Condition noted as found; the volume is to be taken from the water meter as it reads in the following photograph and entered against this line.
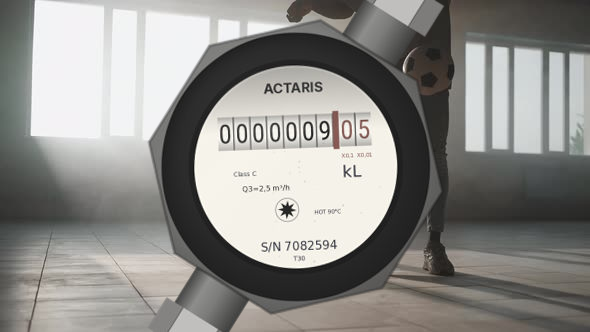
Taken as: 9.05 kL
